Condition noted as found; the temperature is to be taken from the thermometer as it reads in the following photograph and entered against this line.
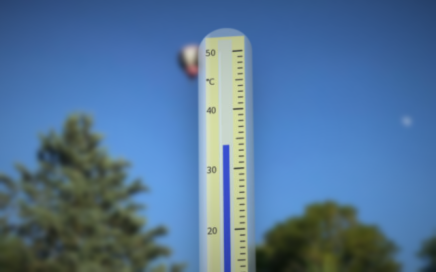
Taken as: 34 °C
